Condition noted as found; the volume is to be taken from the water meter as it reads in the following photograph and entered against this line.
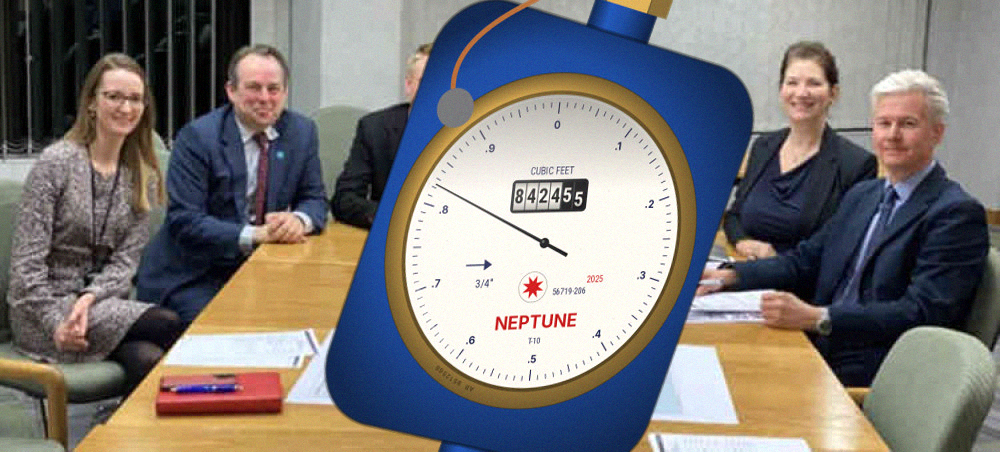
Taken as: 842454.82 ft³
